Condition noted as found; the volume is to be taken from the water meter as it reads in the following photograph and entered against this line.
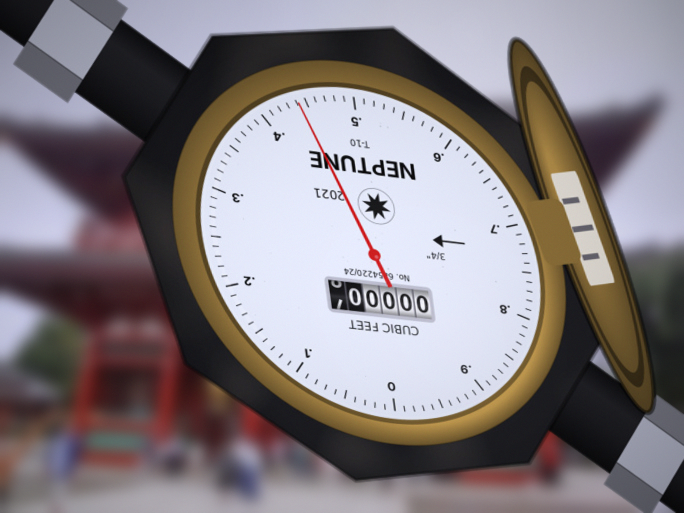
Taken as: 7.44 ft³
